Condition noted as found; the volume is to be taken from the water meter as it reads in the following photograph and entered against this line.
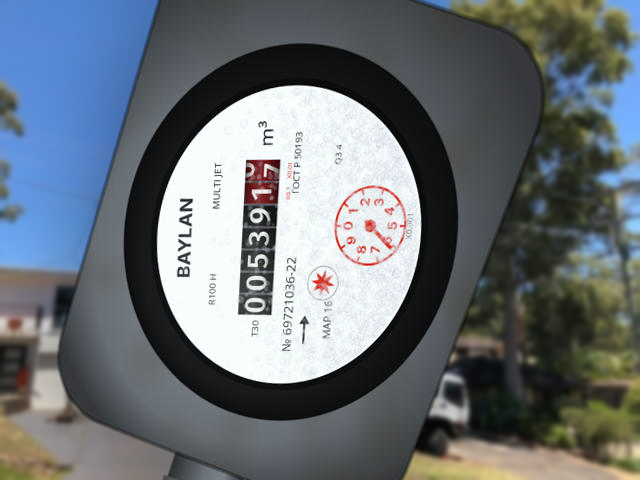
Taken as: 539.166 m³
